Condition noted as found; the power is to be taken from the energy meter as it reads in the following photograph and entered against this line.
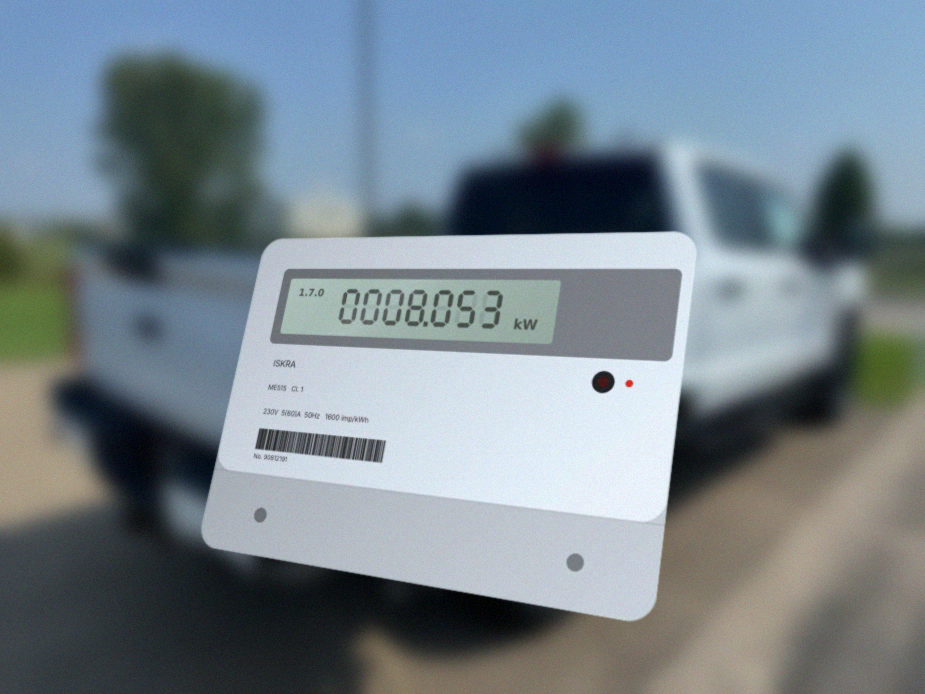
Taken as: 8.053 kW
